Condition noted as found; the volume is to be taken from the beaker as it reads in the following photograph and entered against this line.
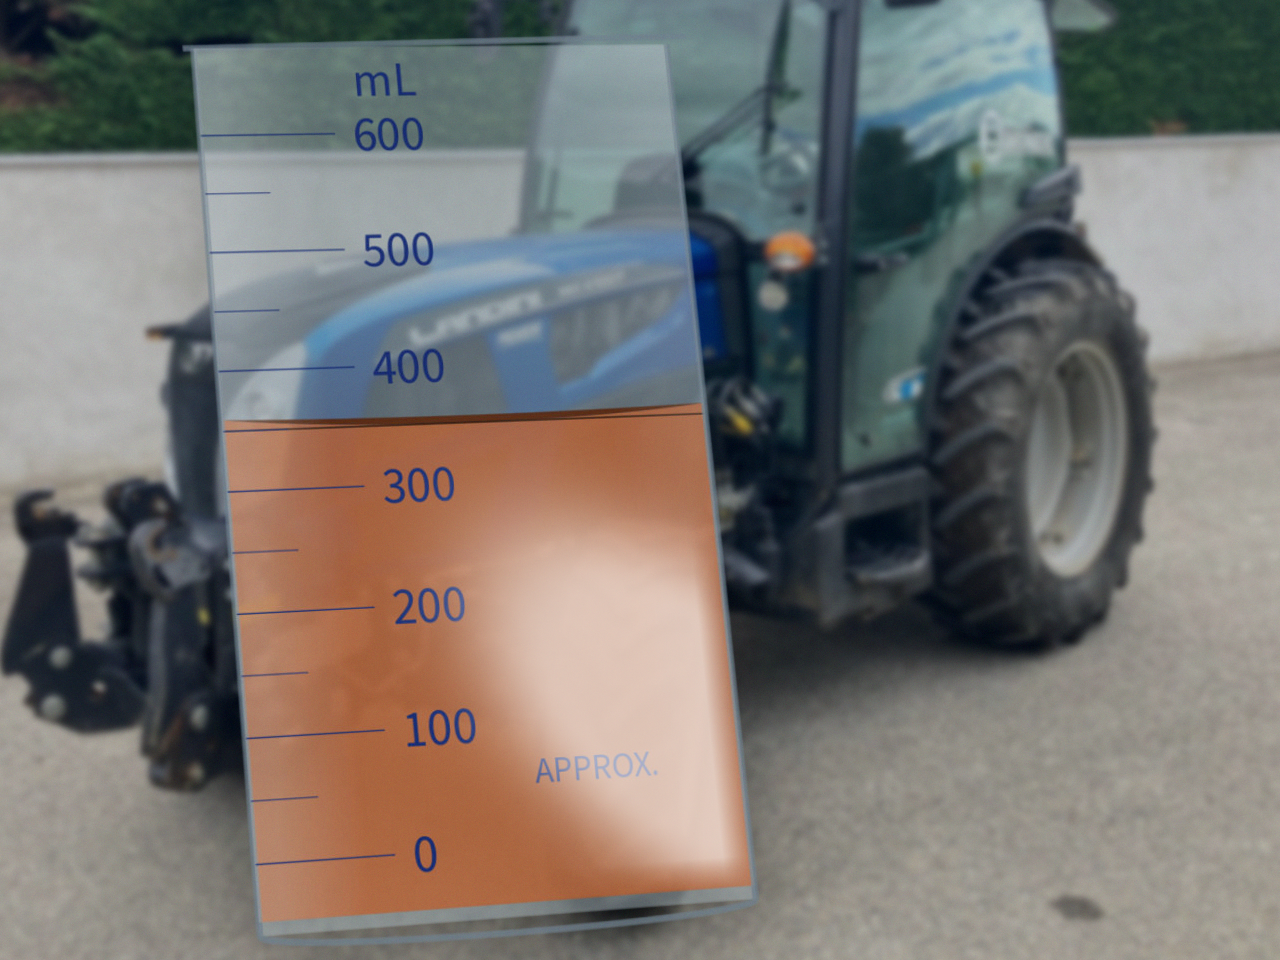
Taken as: 350 mL
